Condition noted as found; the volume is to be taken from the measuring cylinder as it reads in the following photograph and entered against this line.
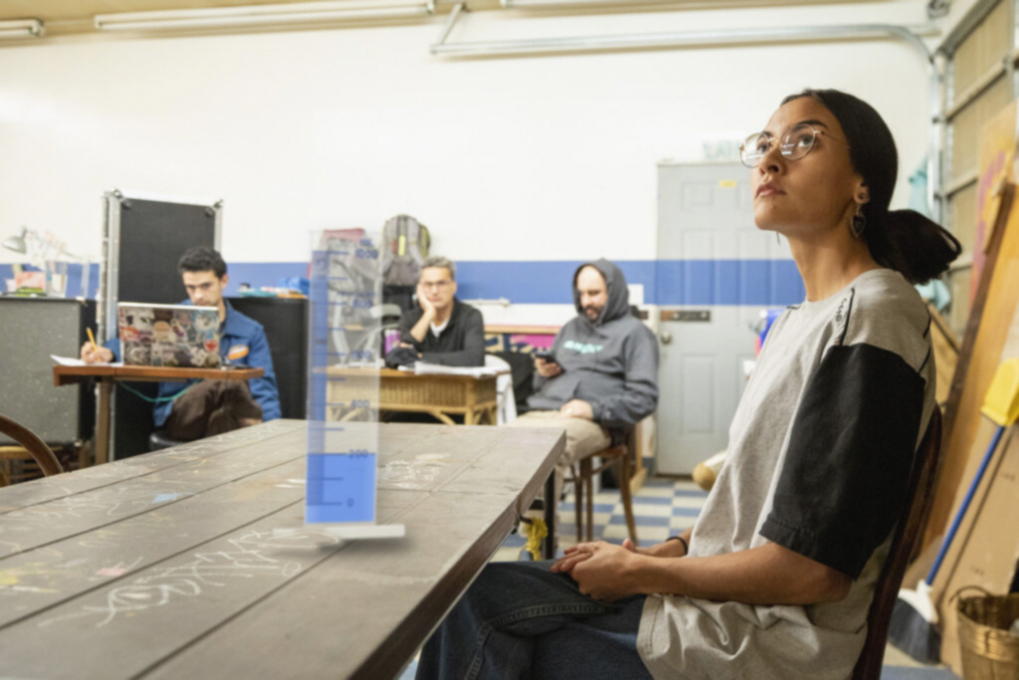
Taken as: 200 mL
